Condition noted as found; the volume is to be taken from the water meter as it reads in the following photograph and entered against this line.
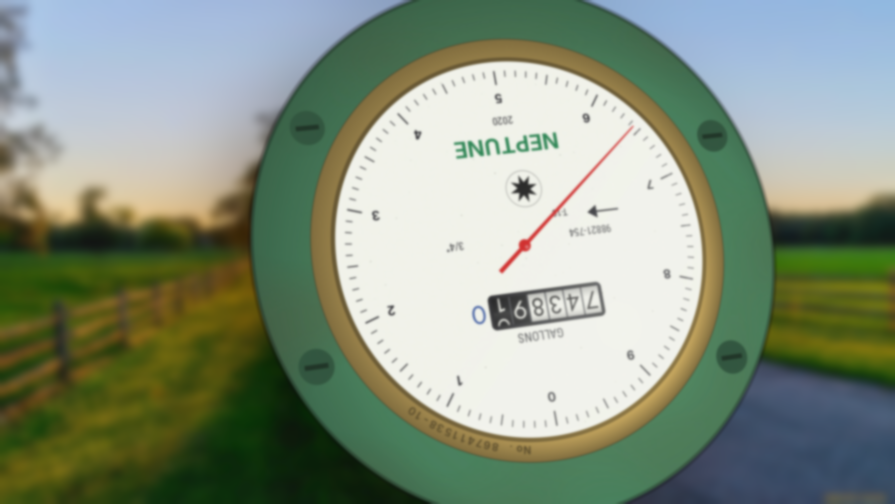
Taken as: 7438906.4 gal
